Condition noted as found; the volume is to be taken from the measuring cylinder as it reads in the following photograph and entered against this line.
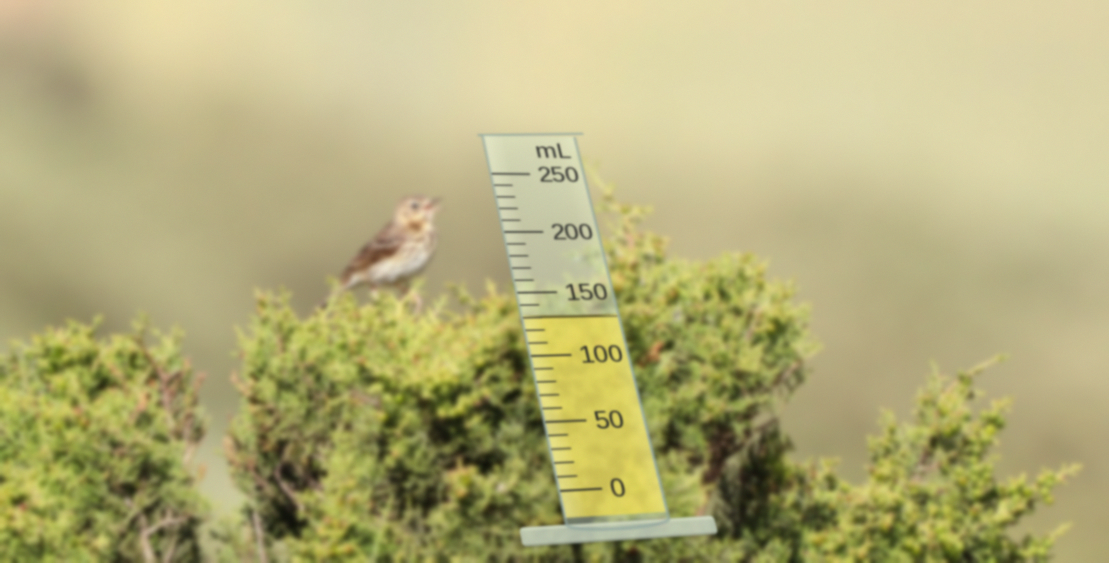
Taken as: 130 mL
